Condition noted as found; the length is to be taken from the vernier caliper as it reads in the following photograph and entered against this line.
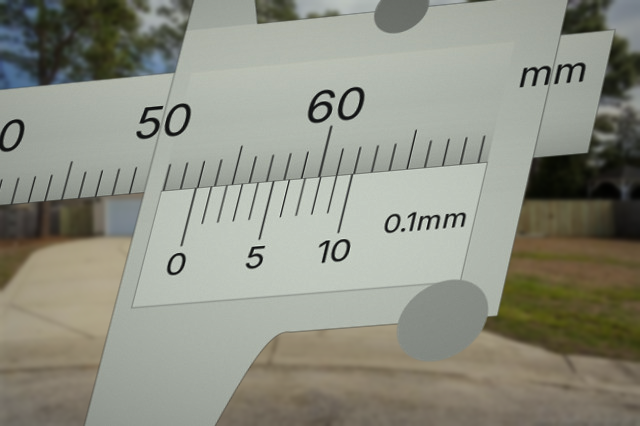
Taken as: 52.9 mm
